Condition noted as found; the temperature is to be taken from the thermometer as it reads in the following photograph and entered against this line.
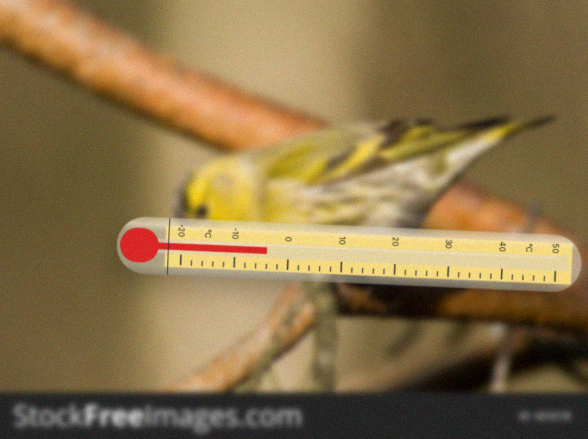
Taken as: -4 °C
